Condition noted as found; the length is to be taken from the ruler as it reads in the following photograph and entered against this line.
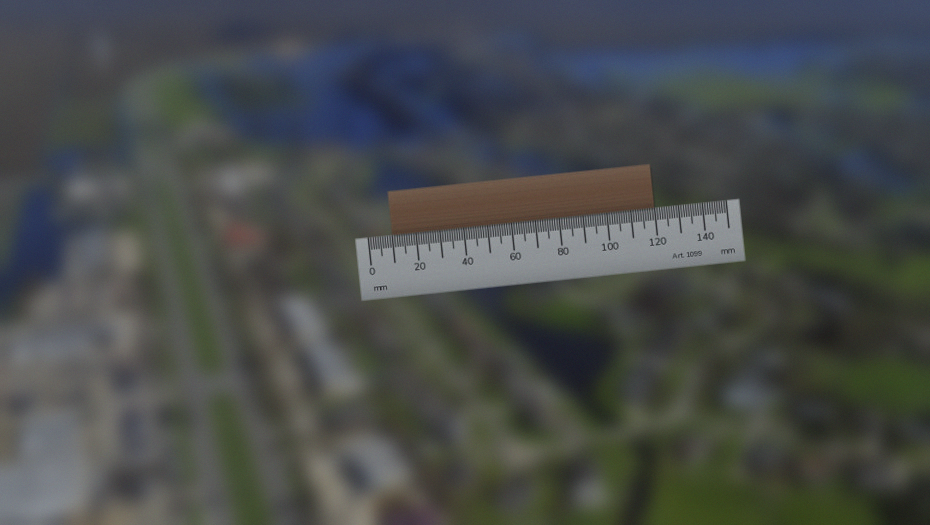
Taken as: 110 mm
